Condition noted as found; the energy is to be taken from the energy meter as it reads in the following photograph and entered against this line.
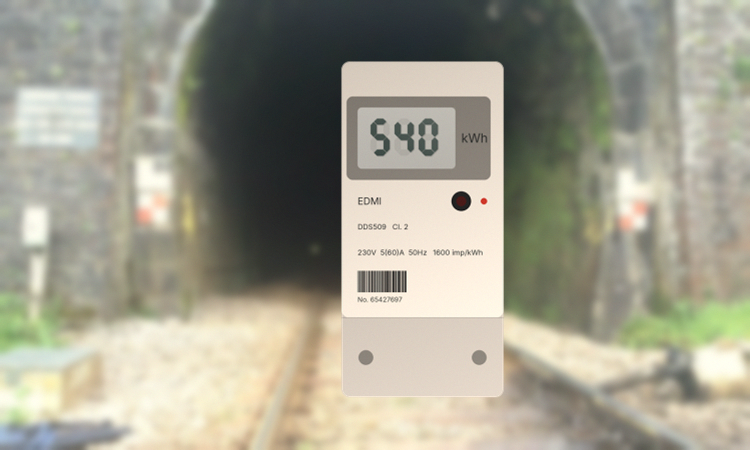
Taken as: 540 kWh
